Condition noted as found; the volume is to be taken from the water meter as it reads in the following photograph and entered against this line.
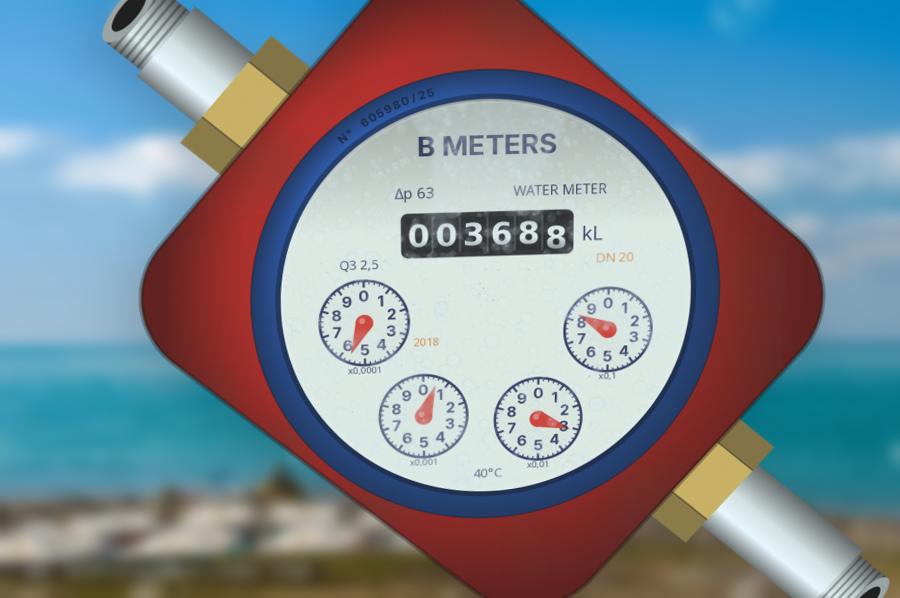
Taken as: 3687.8305 kL
